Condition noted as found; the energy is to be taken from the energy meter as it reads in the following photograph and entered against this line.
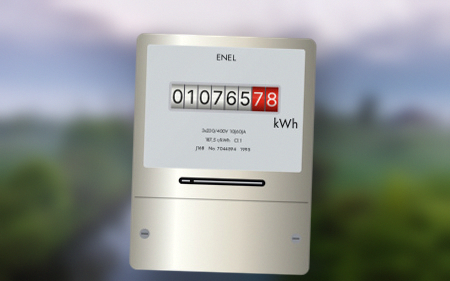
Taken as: 10765.78 kWh
